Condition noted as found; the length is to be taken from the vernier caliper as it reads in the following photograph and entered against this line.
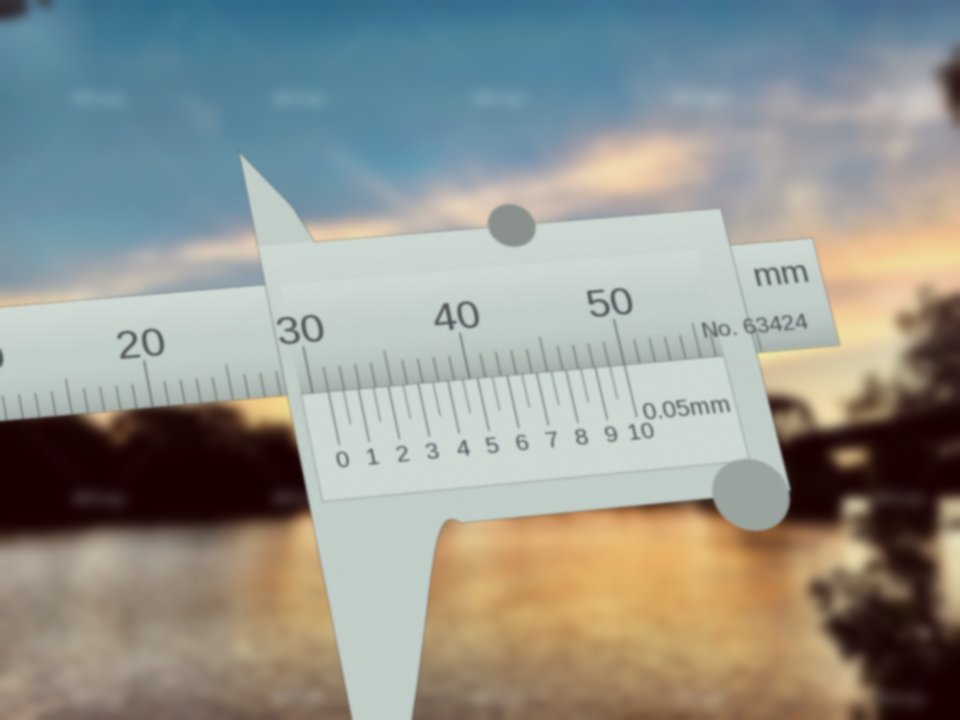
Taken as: 31.0 mm
